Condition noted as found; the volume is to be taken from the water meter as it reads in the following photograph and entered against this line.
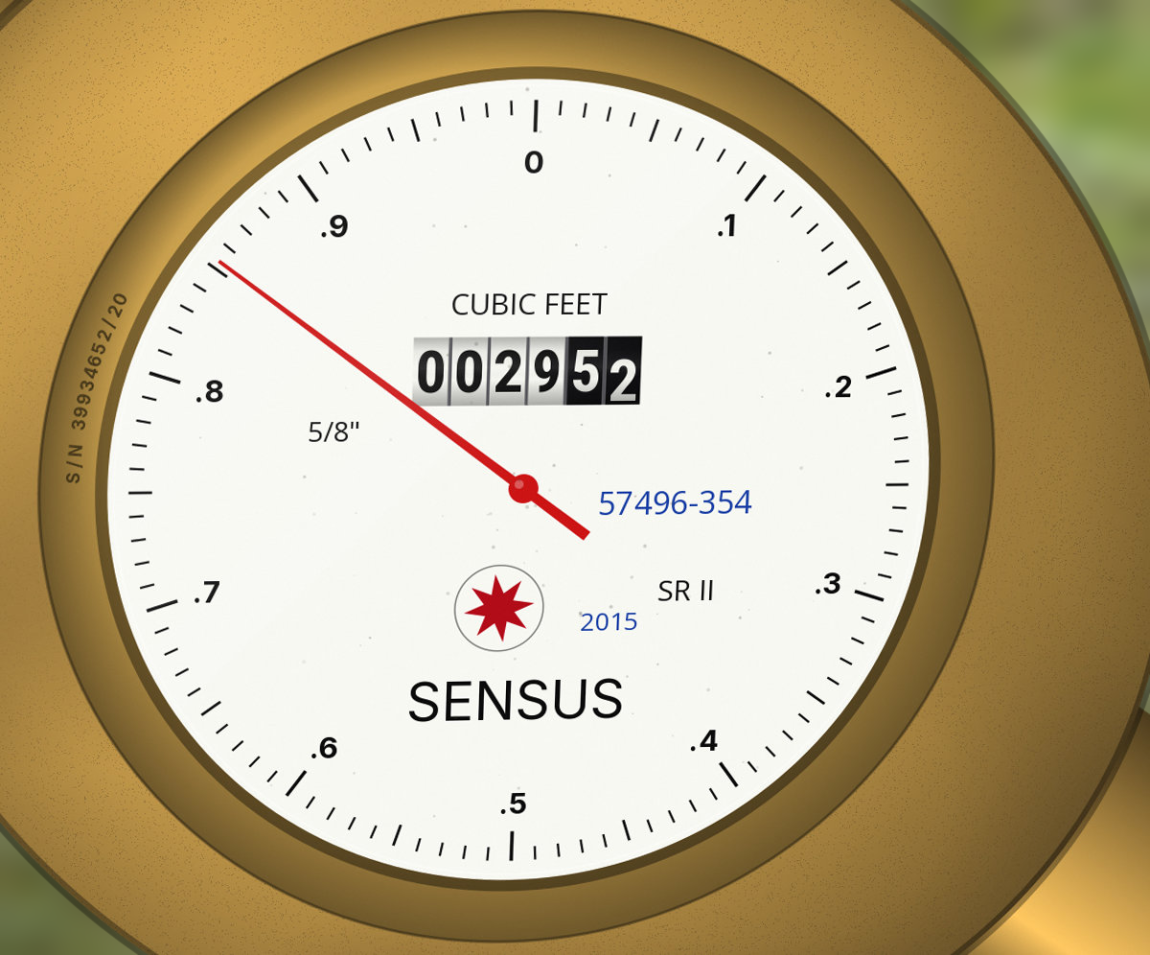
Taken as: 2951.85 ft³
